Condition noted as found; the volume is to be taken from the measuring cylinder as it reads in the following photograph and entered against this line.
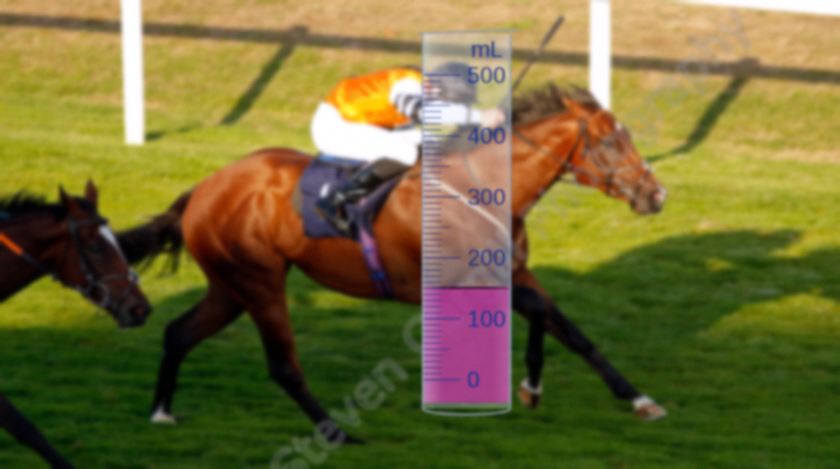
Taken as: 150 mL
